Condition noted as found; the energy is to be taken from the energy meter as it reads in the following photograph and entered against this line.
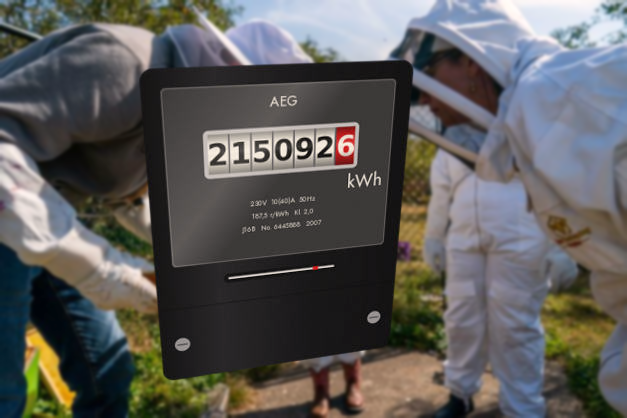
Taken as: 215092.6 kWh
